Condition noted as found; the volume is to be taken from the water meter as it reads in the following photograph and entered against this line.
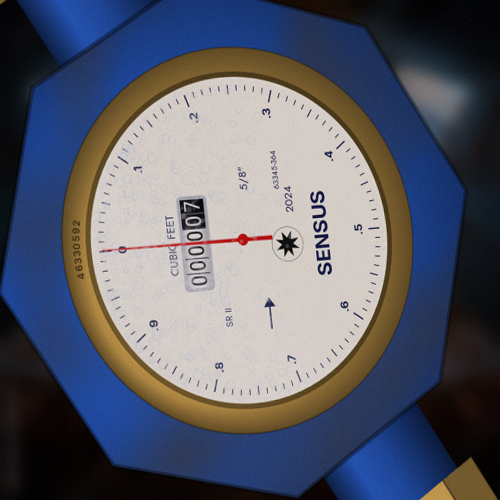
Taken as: 7.00 ft³
